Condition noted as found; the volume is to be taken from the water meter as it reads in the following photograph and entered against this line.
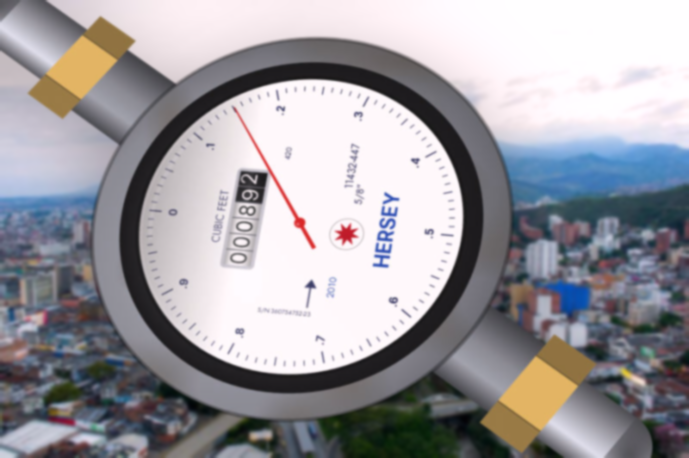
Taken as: 892.15 ft³
